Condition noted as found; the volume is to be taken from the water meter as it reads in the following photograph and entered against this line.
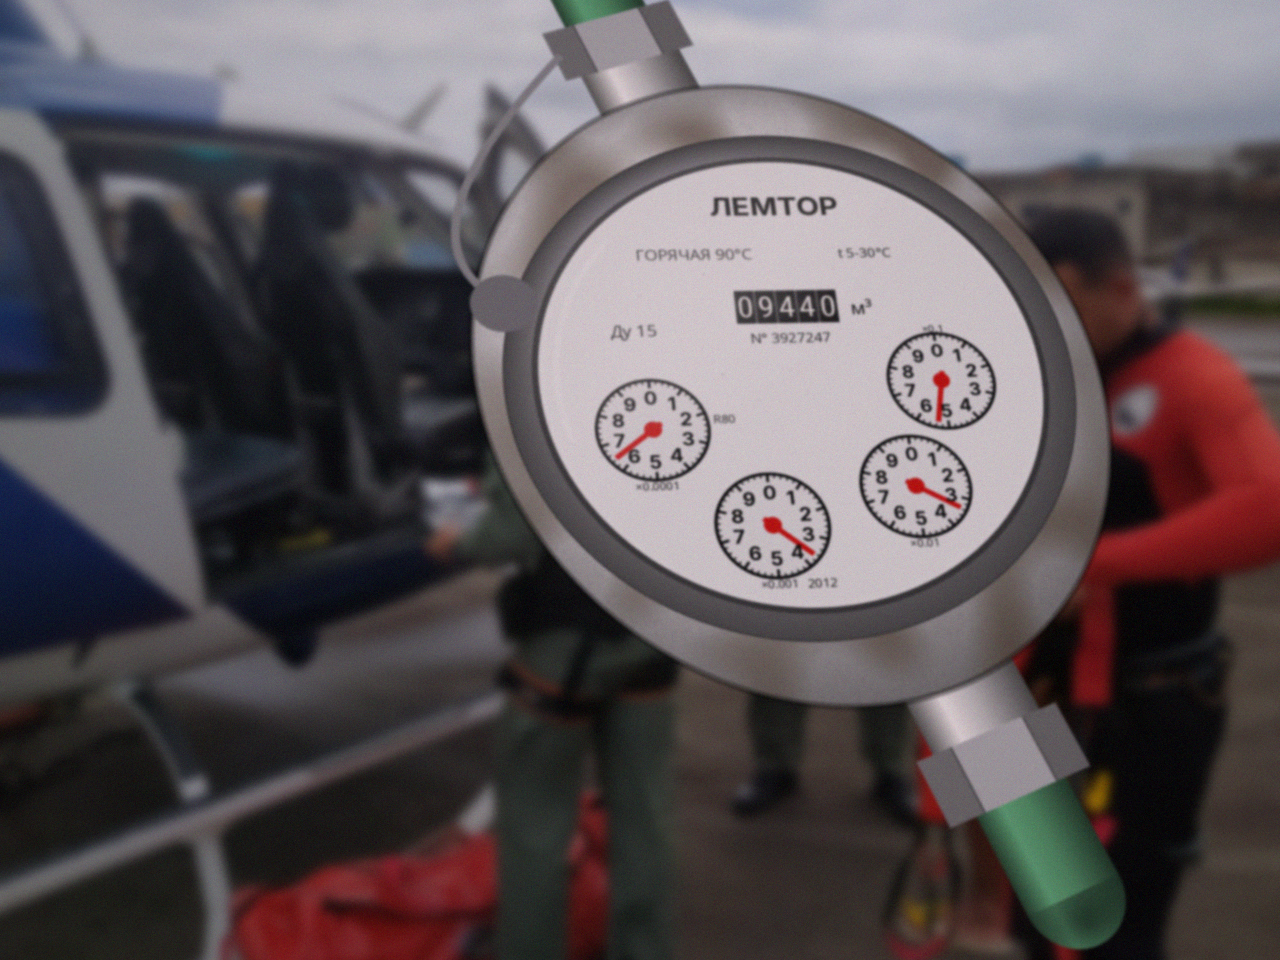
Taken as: 9440.5336 m³
